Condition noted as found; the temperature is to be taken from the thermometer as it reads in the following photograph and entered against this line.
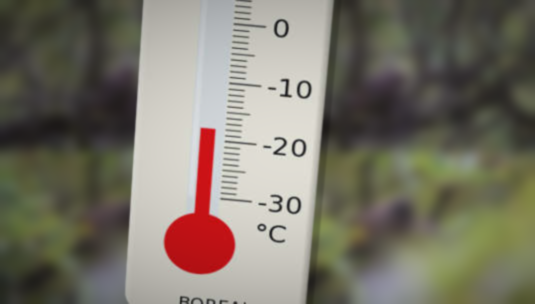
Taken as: -18 °C
